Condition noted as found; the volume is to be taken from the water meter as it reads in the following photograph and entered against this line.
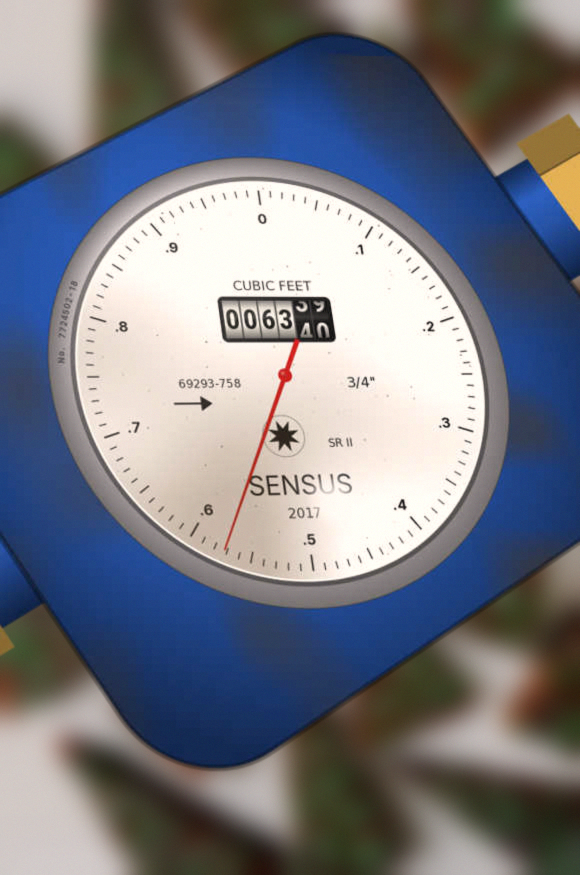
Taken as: 6339.57 ft³
